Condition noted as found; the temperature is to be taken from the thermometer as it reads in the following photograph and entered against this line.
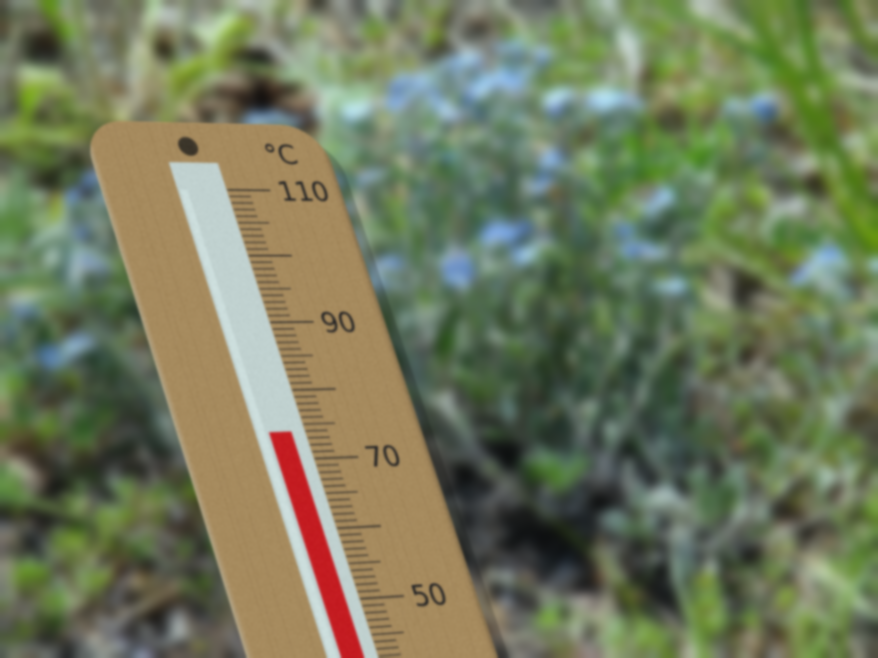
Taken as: 74 °C
